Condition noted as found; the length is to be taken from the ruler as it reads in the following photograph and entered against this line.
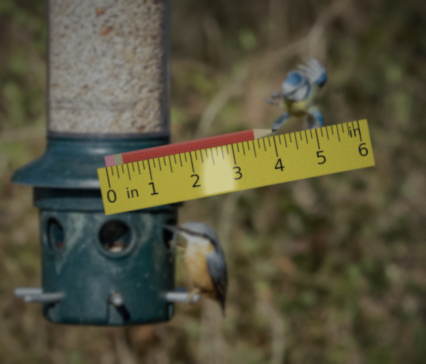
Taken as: 4.125 in
